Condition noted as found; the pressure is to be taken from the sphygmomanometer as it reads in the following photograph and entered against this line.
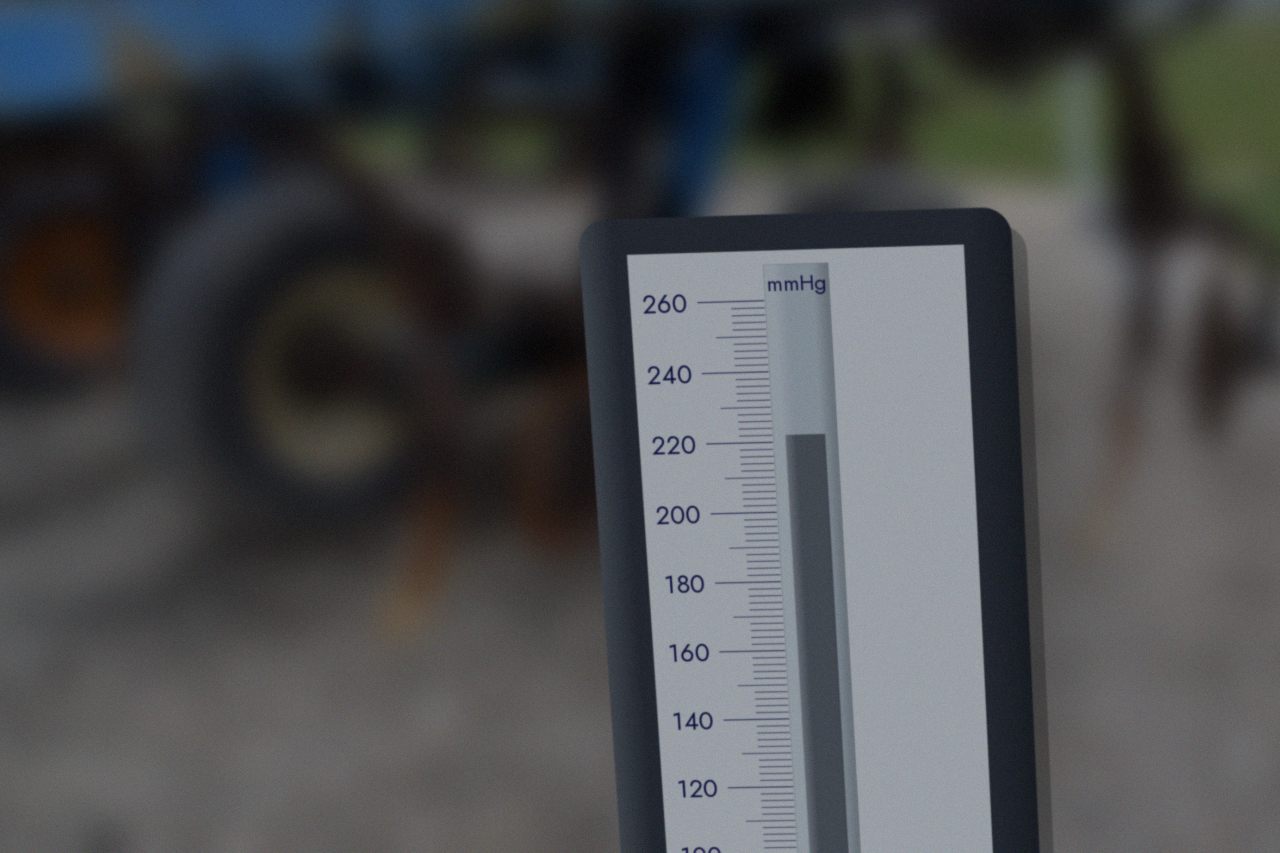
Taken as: 222 mmHg
